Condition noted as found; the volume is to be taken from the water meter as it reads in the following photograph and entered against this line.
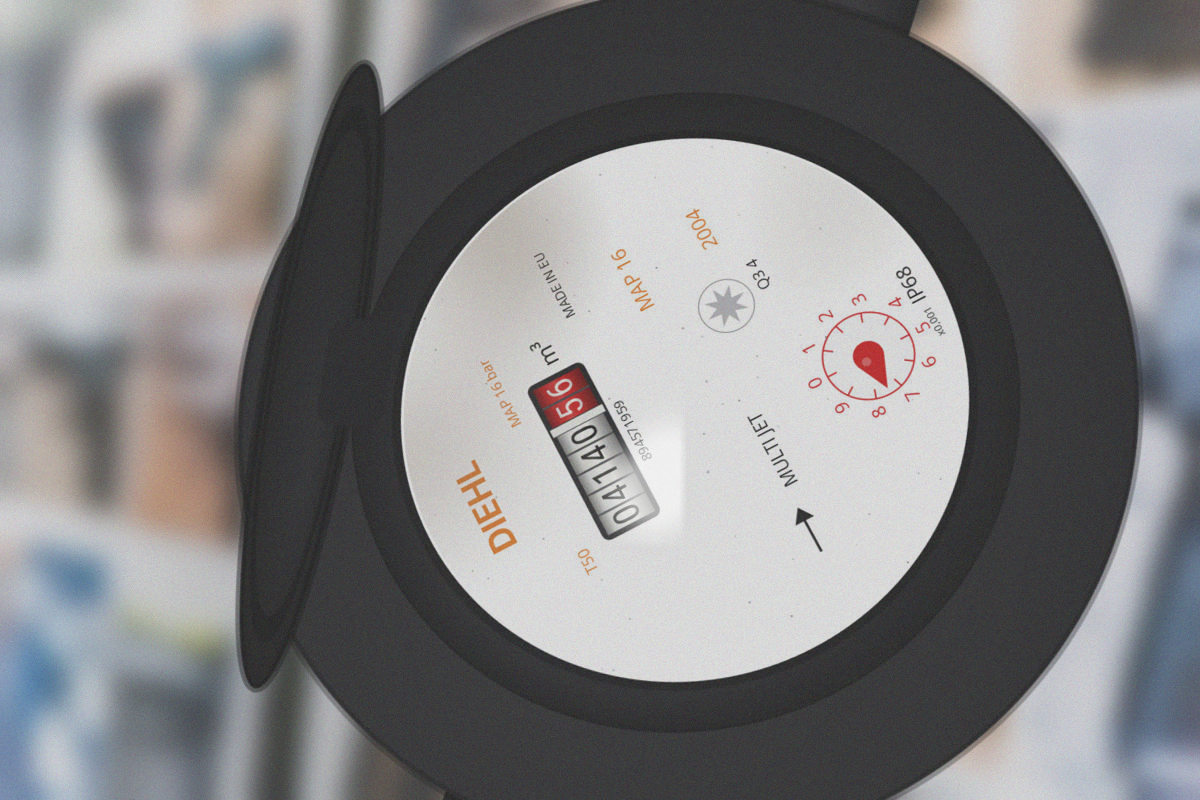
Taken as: 4140.567 m³
